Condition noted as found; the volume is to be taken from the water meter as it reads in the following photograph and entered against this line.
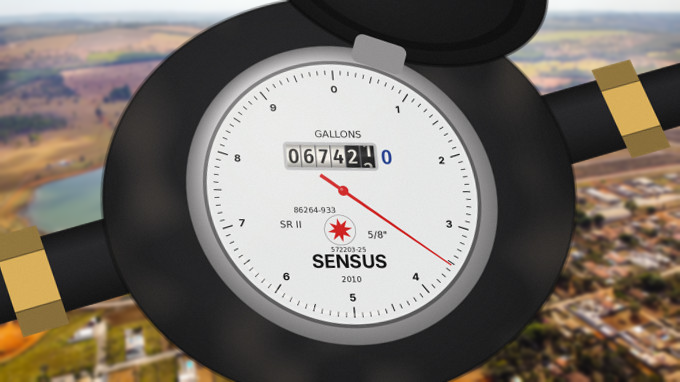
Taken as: 674213.5 gal
